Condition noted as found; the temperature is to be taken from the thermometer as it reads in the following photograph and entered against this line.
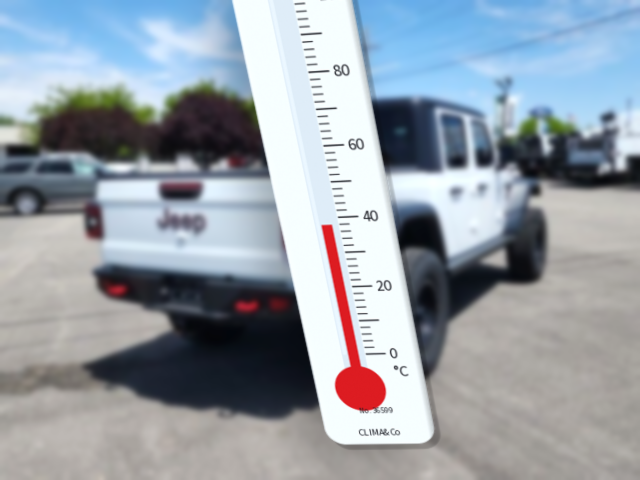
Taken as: 38 °C
